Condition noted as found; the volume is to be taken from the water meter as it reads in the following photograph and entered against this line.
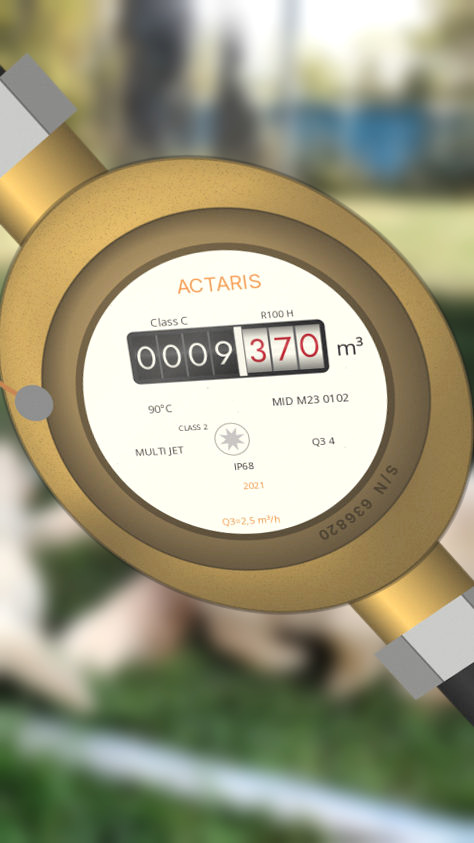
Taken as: 9.370 m³
